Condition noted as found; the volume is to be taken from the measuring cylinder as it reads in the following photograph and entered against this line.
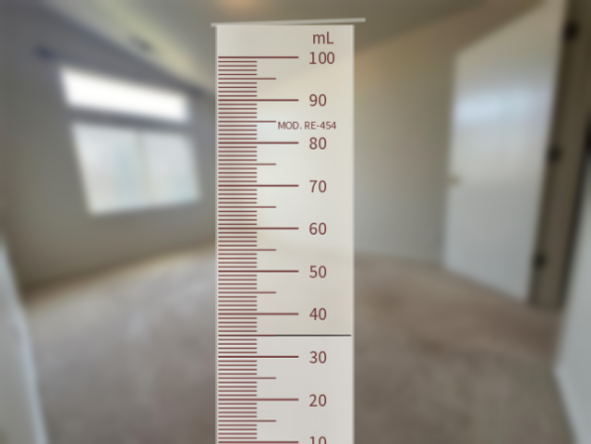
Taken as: 35 mL
